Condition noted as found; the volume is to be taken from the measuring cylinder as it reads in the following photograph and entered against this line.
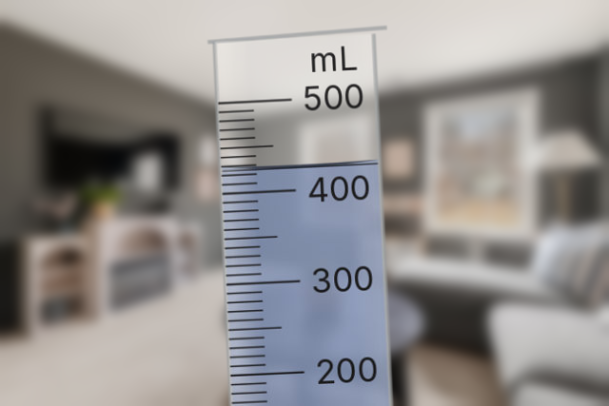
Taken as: 425 mL
